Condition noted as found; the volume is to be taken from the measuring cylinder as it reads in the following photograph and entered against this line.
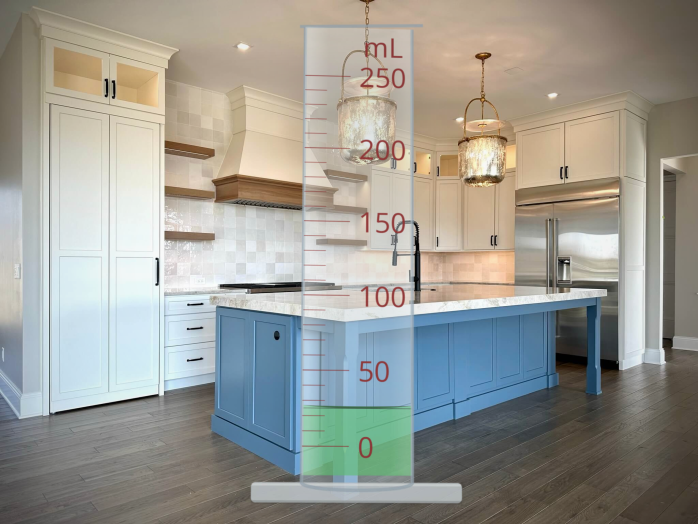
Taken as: 25 mL
